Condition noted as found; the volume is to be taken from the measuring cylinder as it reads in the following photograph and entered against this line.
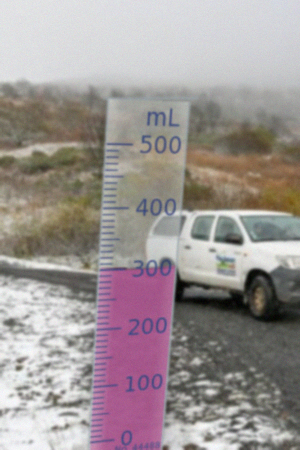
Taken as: 300 mL
